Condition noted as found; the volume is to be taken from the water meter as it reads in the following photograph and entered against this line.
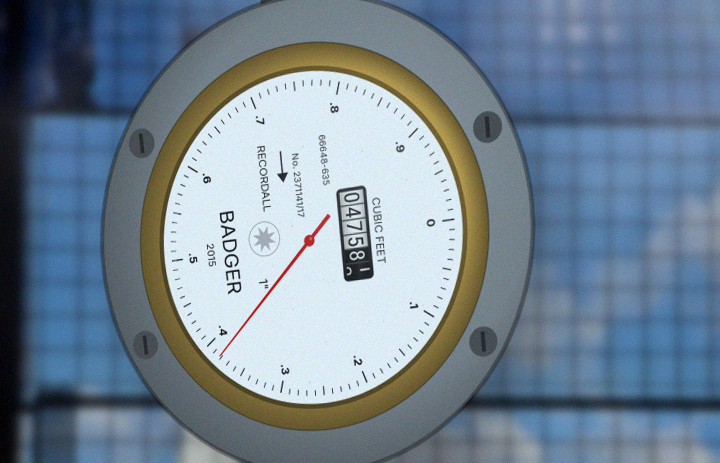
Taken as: 47581.38 ft³
